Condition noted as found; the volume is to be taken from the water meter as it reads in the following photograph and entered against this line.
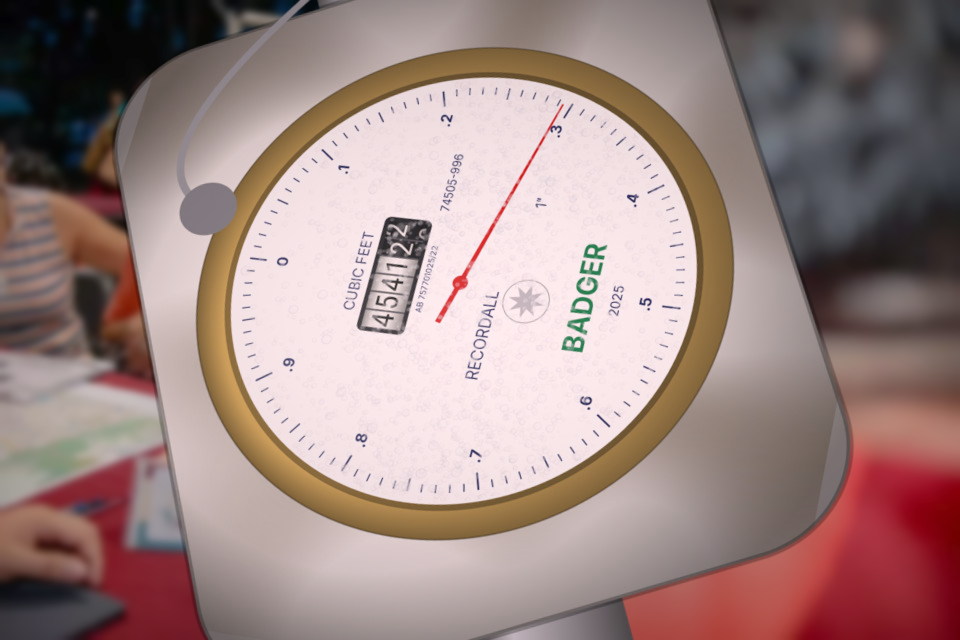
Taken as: 454122.29 ft³
